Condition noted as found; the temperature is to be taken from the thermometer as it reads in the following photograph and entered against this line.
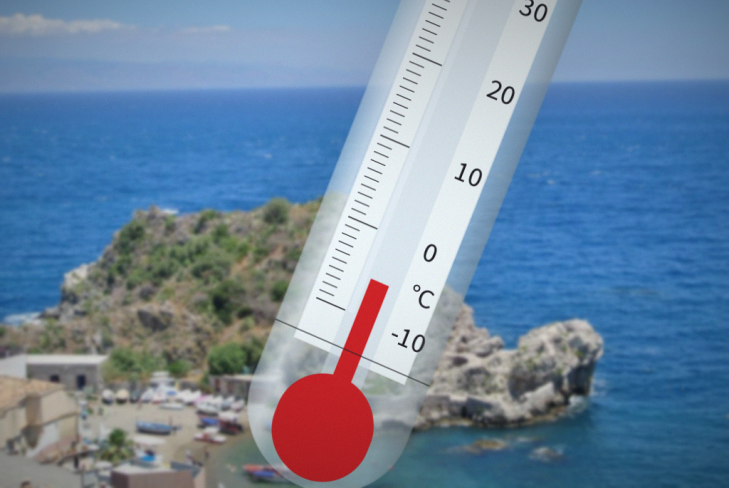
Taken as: -5.5 °C
